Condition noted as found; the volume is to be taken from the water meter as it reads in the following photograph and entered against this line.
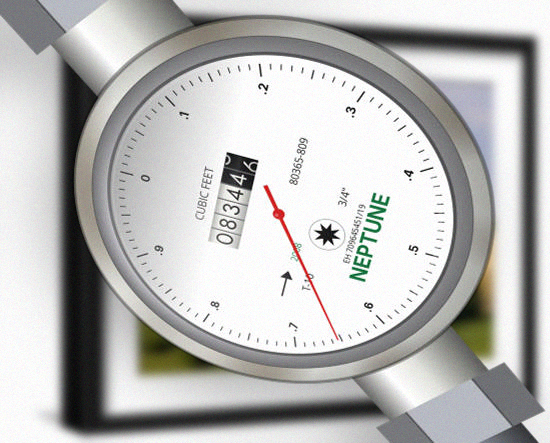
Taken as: 83445.65 ft³
